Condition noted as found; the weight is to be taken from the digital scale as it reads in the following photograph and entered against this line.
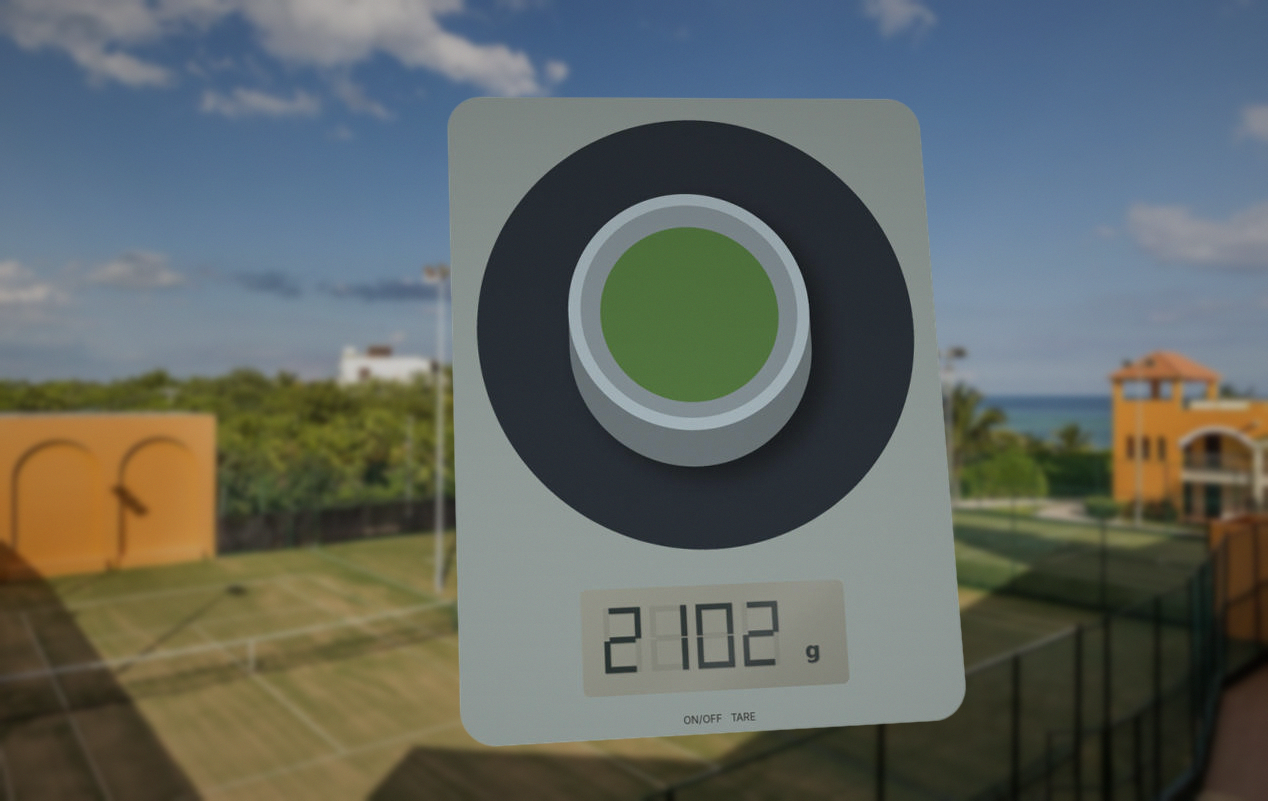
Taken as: 2102 g
